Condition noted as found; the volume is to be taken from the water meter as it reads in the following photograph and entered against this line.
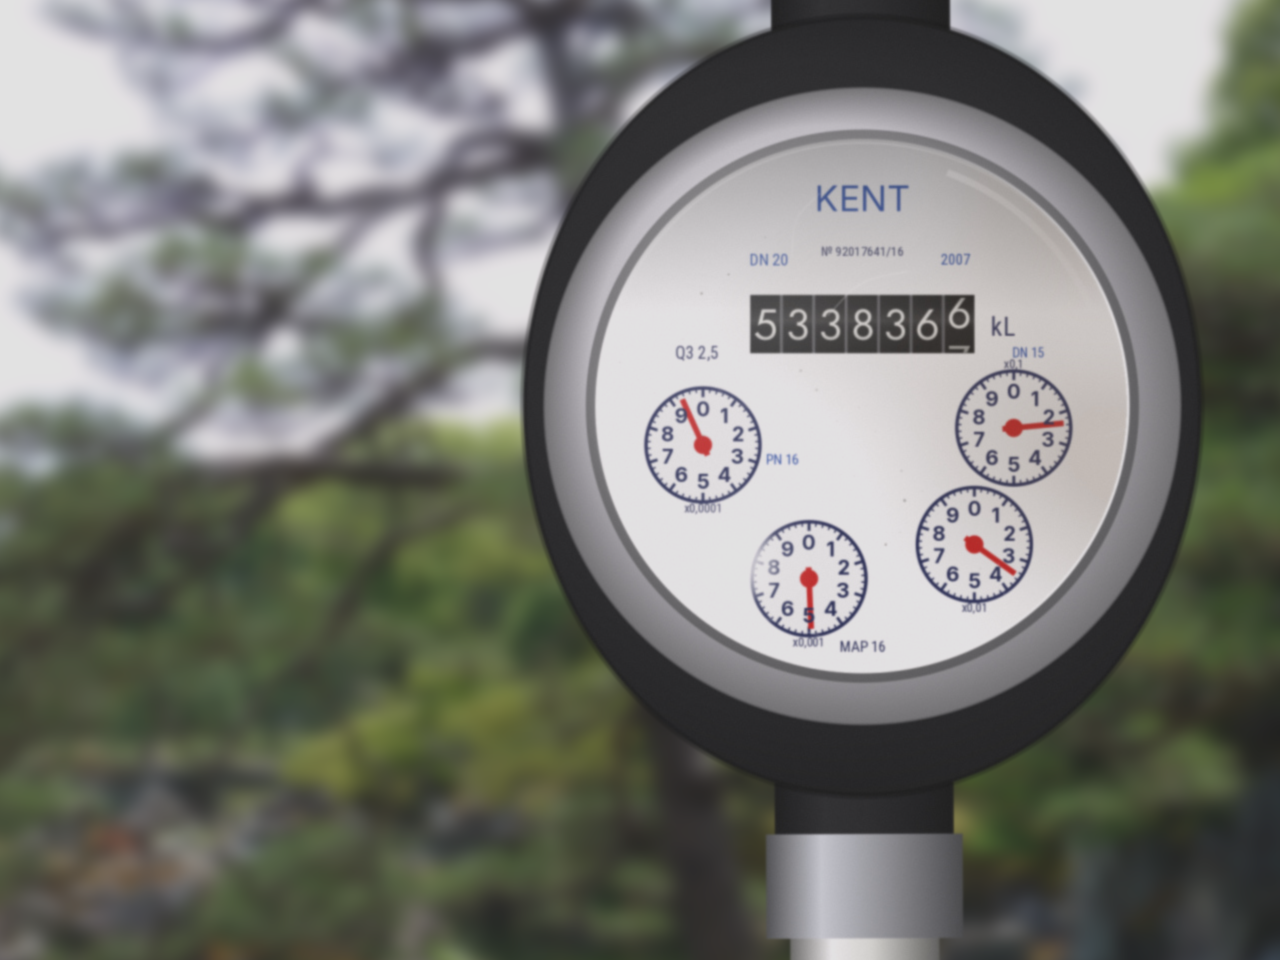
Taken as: 5338366.2349 kL
